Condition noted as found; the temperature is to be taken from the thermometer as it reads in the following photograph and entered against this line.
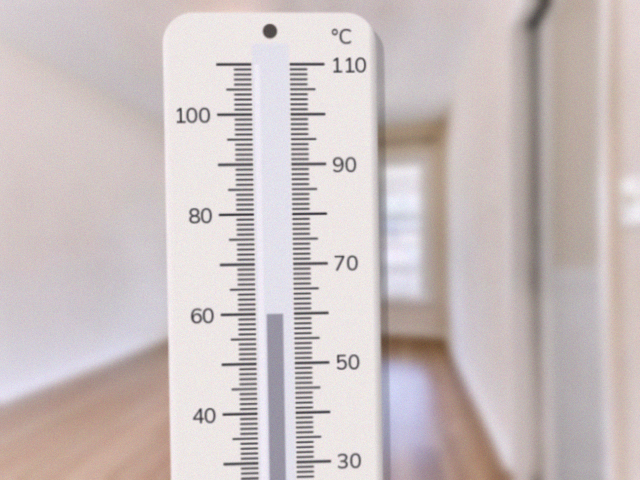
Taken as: 60 °C
